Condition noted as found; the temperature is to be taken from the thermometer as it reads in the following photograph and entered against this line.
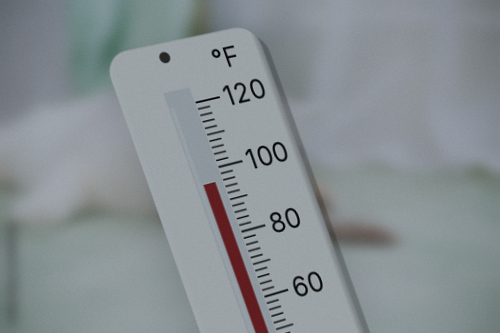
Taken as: 96 °F
